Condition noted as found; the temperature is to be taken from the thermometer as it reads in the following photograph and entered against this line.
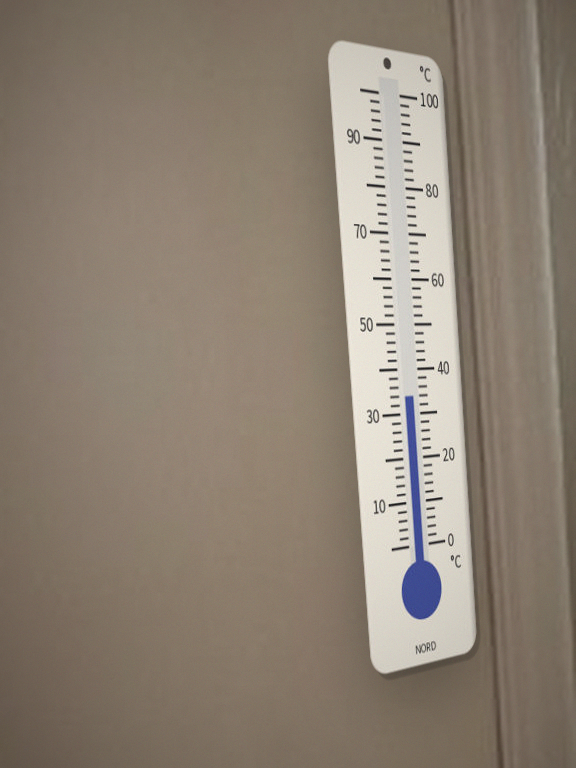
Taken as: 34 °C
